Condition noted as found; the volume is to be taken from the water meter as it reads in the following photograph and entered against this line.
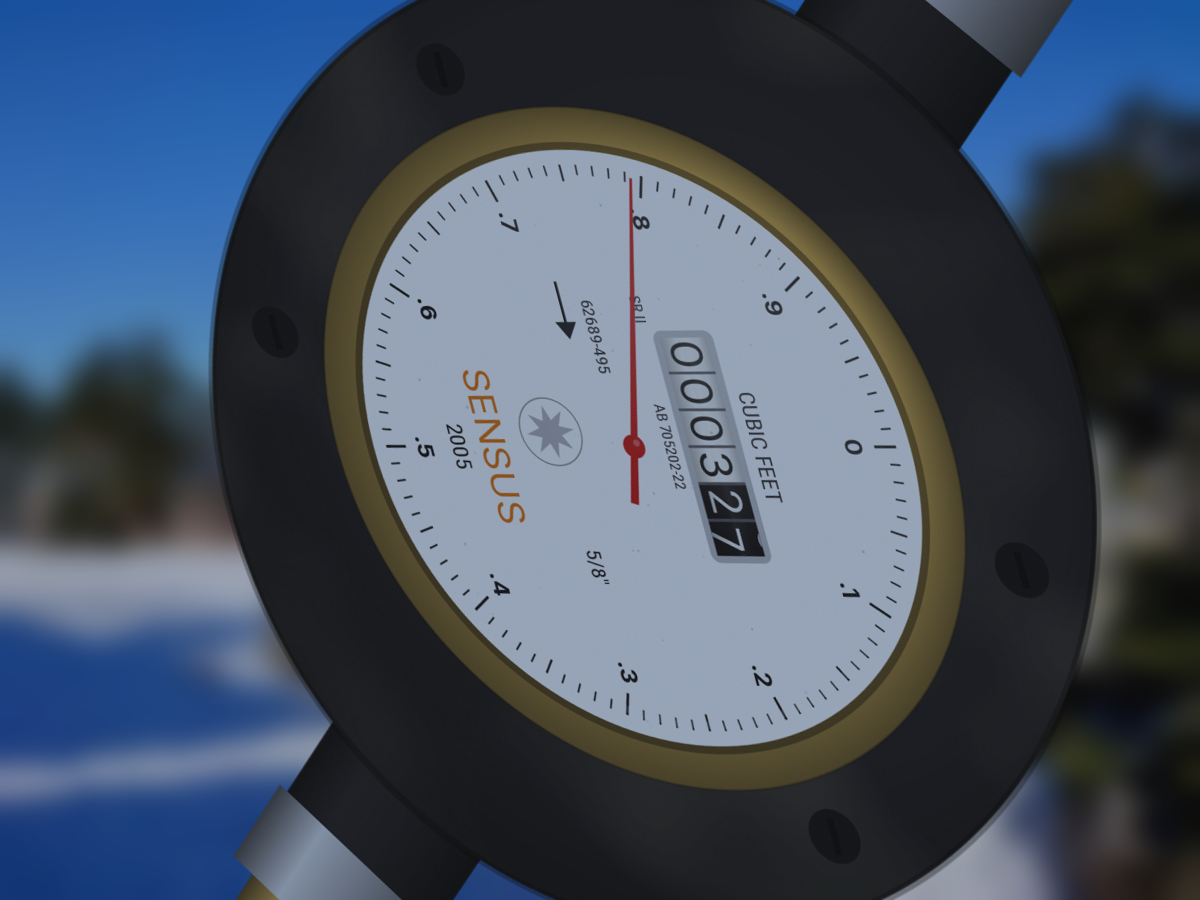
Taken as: 326.79 ft³
